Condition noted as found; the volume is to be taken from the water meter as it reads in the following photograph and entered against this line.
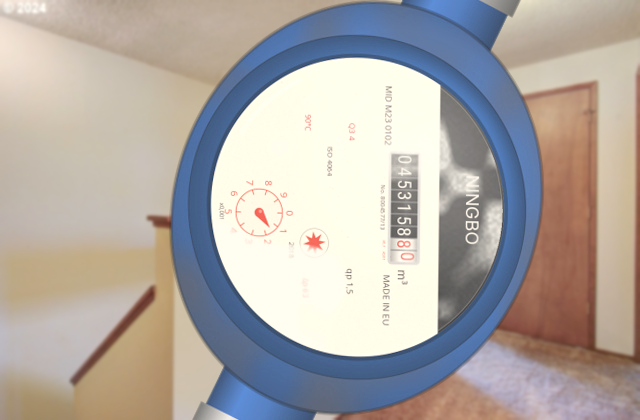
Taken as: 453158.801 m³
